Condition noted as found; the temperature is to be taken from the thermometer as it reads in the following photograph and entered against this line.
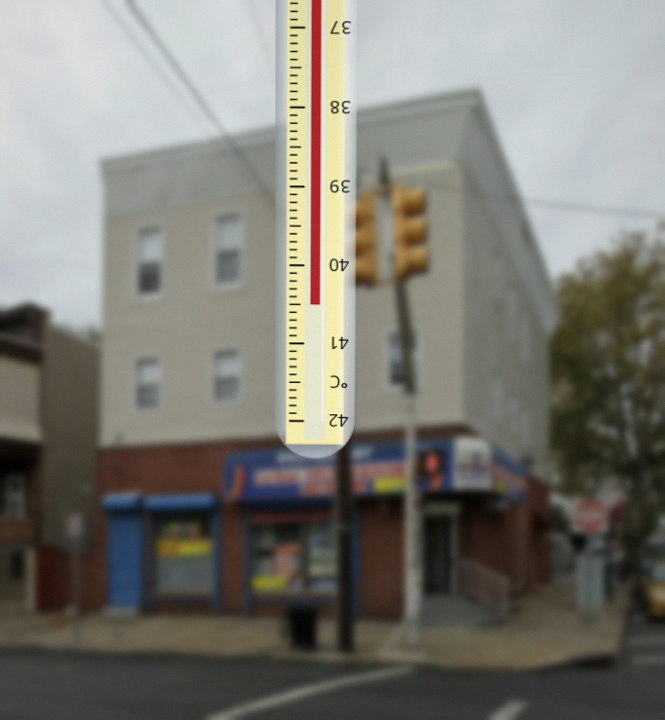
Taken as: 40.5 °C
